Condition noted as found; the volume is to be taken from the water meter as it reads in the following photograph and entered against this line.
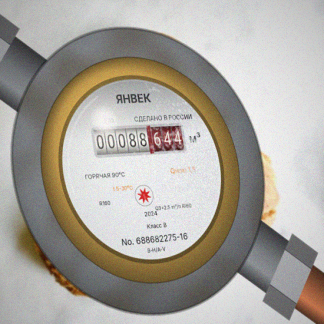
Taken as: 88.644 m³
